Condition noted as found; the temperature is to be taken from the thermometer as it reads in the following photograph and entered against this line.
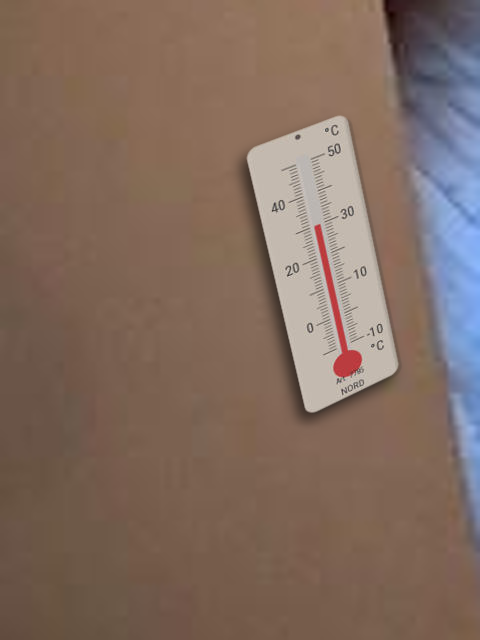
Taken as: 30 °C
